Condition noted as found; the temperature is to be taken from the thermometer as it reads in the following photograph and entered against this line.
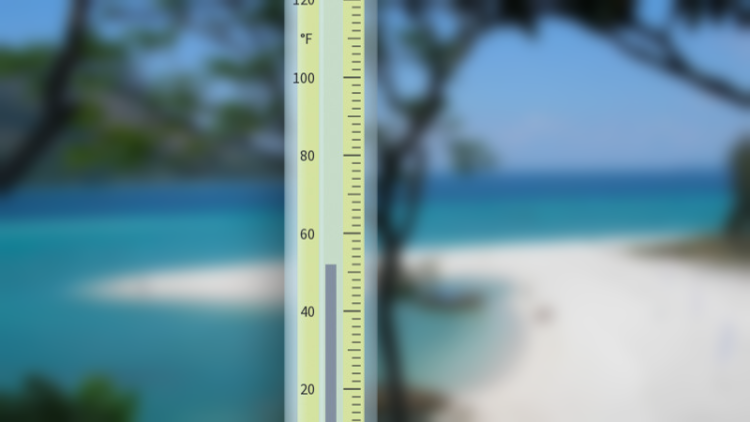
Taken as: 52 °F
